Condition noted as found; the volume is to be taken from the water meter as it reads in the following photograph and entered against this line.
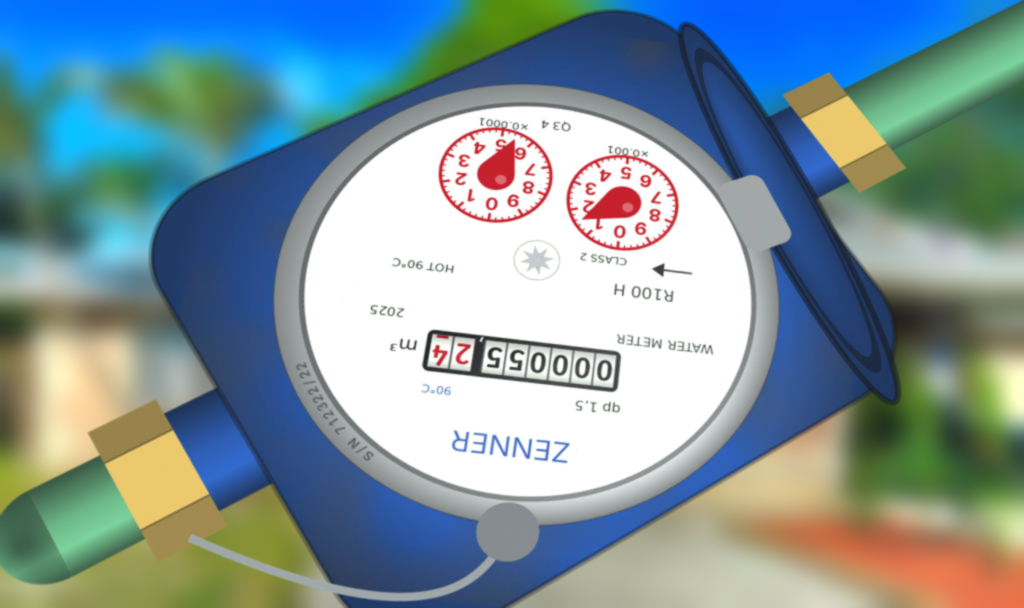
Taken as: 55.2415 m³
